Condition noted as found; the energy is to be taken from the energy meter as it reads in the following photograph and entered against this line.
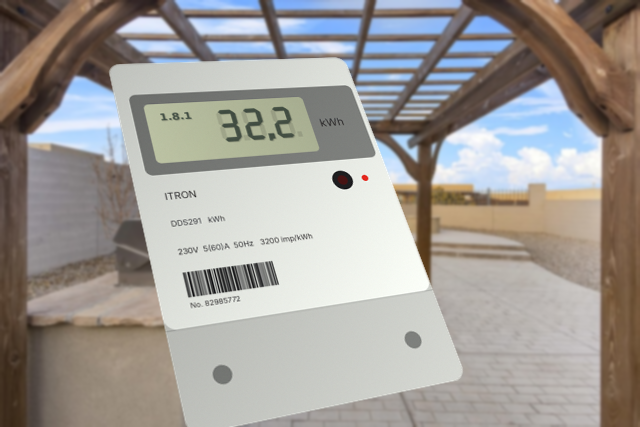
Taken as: 32.2 kWh
